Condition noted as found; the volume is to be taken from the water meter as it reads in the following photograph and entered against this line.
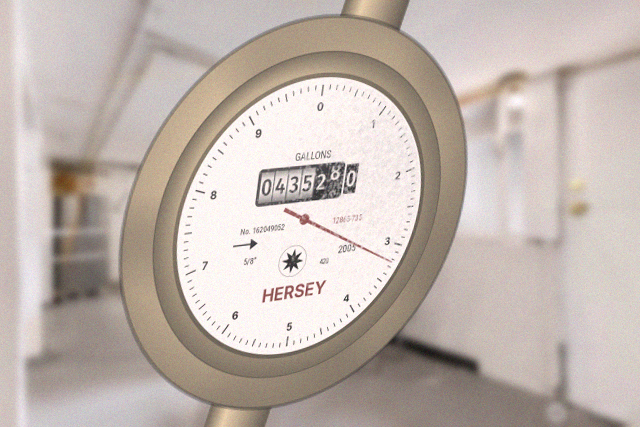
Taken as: 435283.2 gal
